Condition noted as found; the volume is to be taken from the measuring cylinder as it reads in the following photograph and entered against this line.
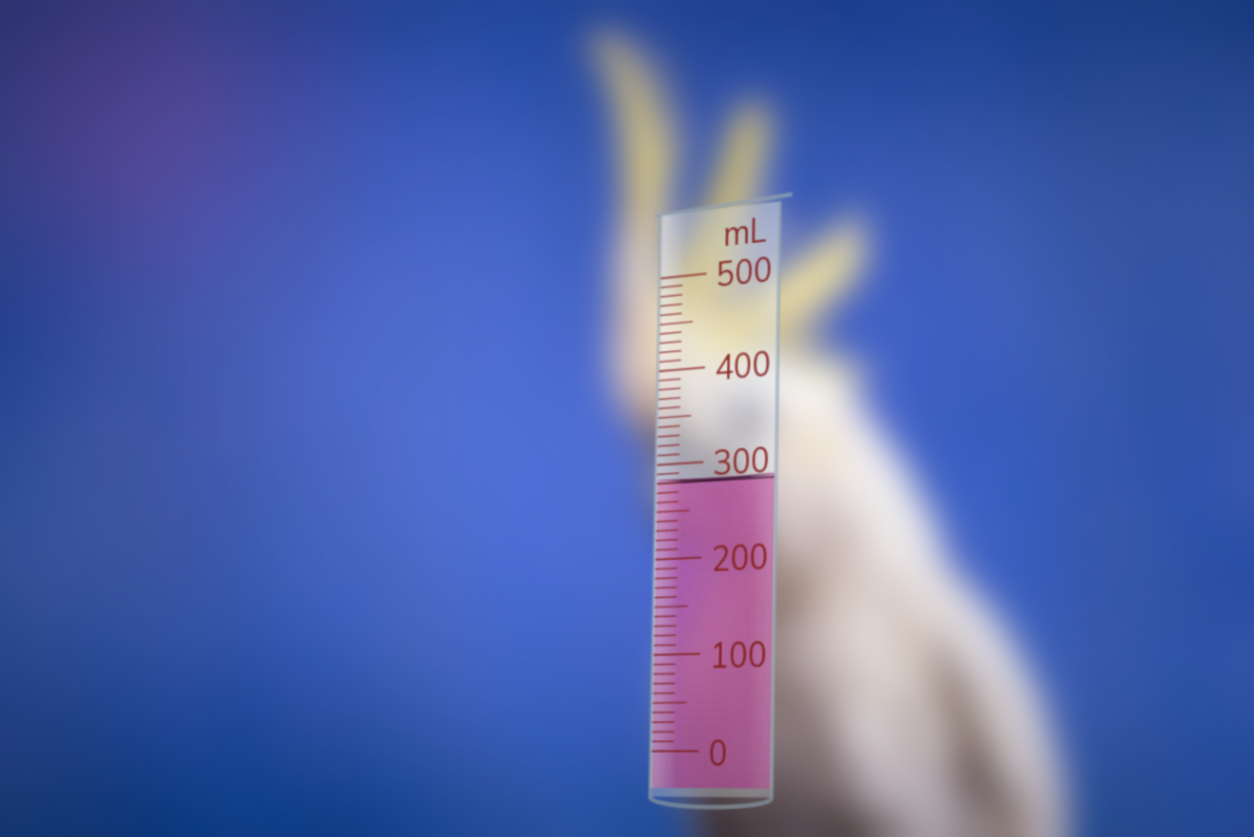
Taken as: 280 mL
